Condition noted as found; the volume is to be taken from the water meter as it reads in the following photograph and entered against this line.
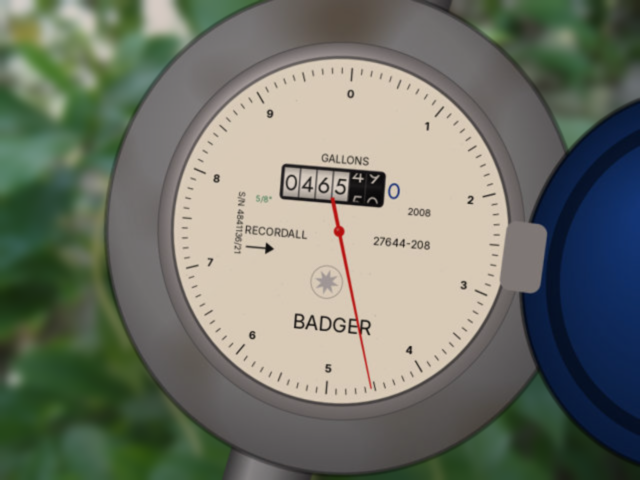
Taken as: 465494.5 gal
